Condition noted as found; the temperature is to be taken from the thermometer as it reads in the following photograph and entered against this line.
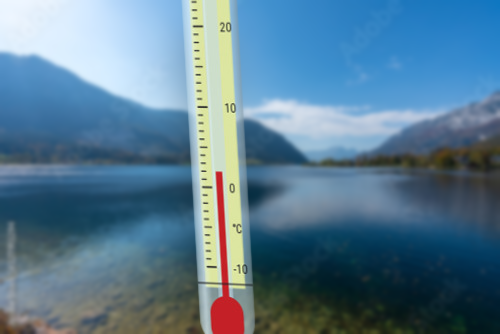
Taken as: 2 °C
